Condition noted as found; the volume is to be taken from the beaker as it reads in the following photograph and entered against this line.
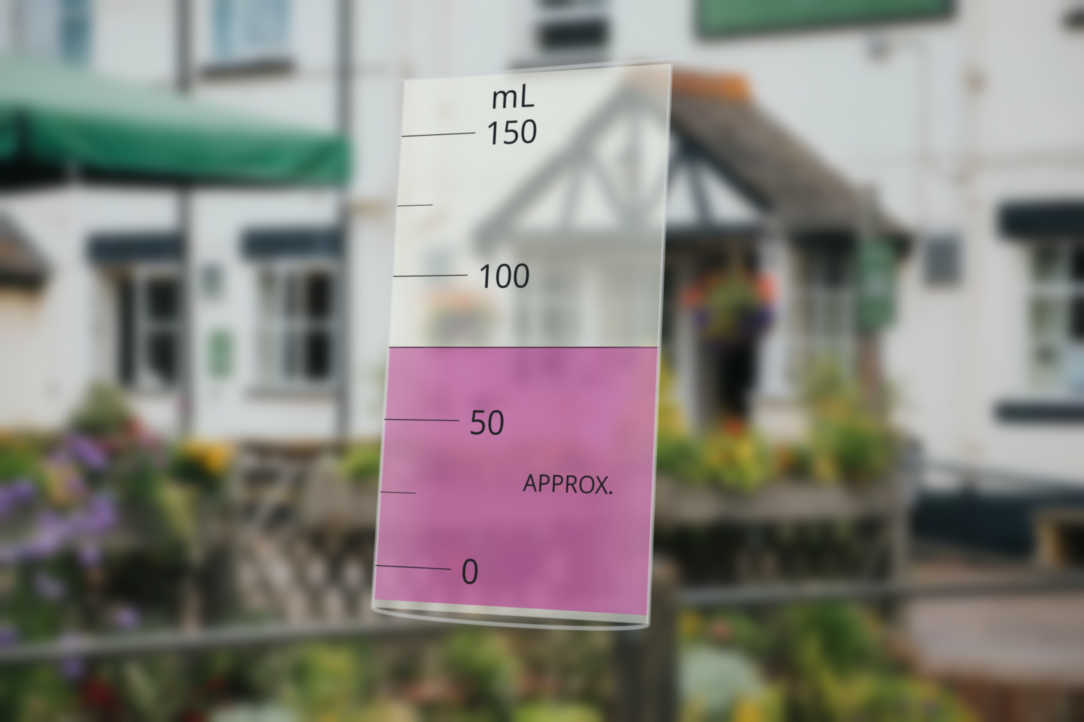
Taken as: 75 mL
